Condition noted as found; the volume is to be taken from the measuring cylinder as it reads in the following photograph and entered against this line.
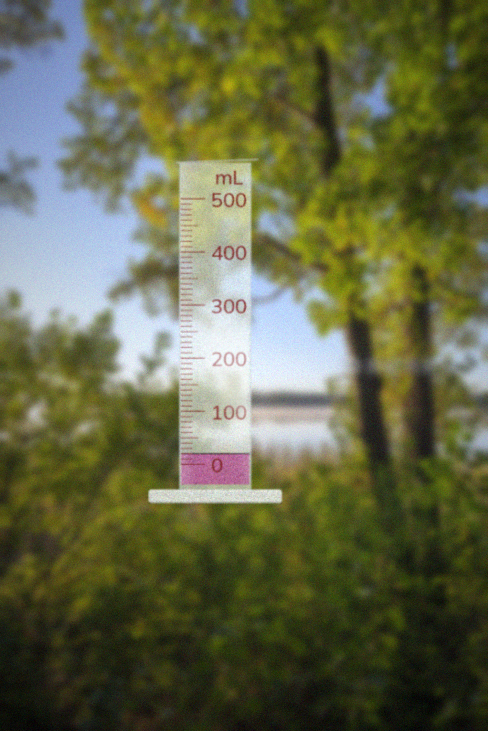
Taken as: 20 mL
